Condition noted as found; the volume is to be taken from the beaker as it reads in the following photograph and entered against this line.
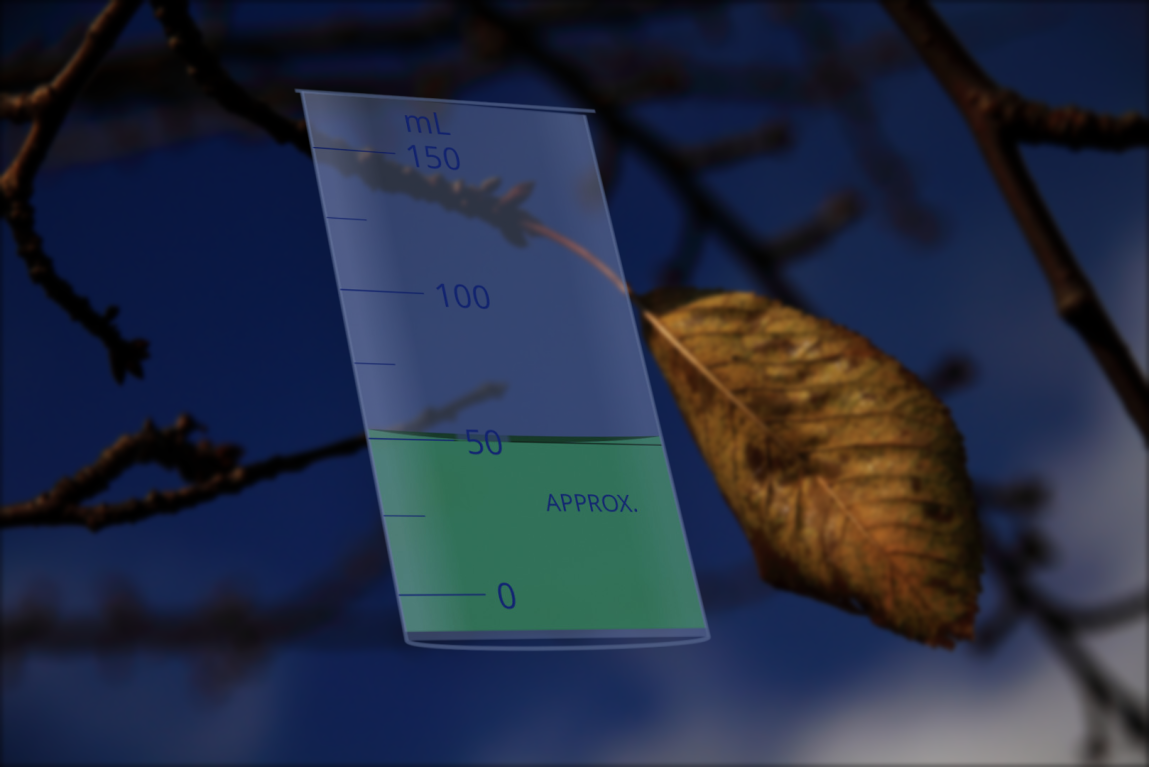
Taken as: 50 mL
